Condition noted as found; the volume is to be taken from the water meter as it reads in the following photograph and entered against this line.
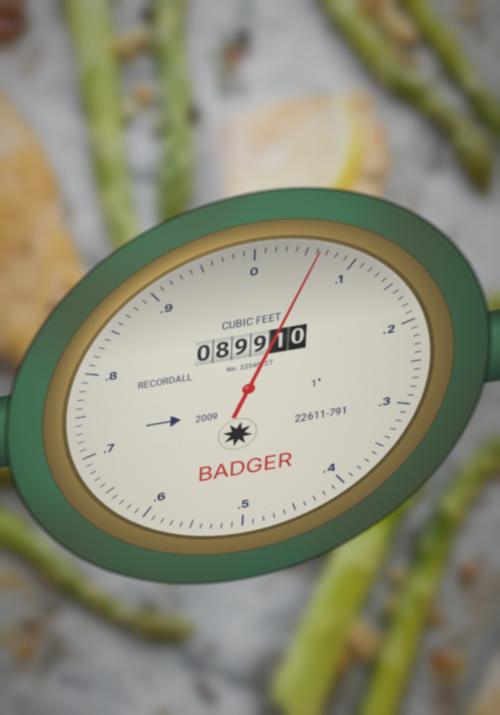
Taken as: 89910.06 ft³
